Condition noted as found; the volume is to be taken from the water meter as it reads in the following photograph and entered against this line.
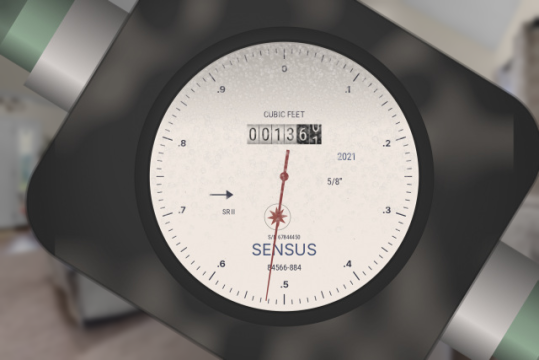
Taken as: 1360.52 ft³
